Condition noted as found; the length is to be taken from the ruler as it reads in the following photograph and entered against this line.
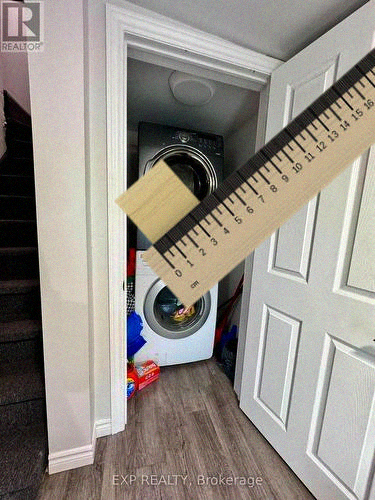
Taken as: 4 cm
